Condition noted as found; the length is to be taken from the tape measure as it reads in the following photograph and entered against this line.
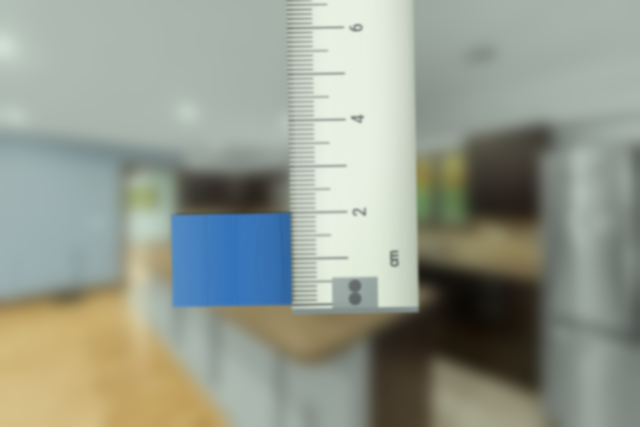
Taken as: 2 cm
